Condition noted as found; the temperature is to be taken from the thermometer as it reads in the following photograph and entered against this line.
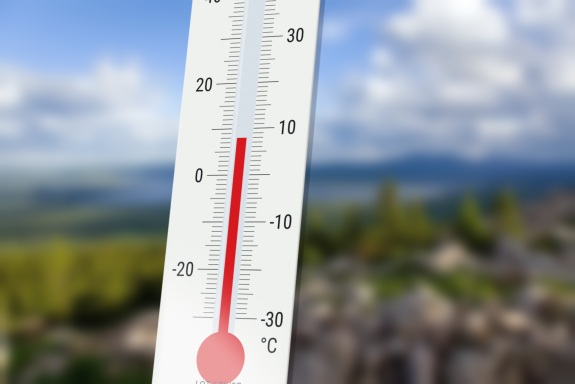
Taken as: 8 °C
